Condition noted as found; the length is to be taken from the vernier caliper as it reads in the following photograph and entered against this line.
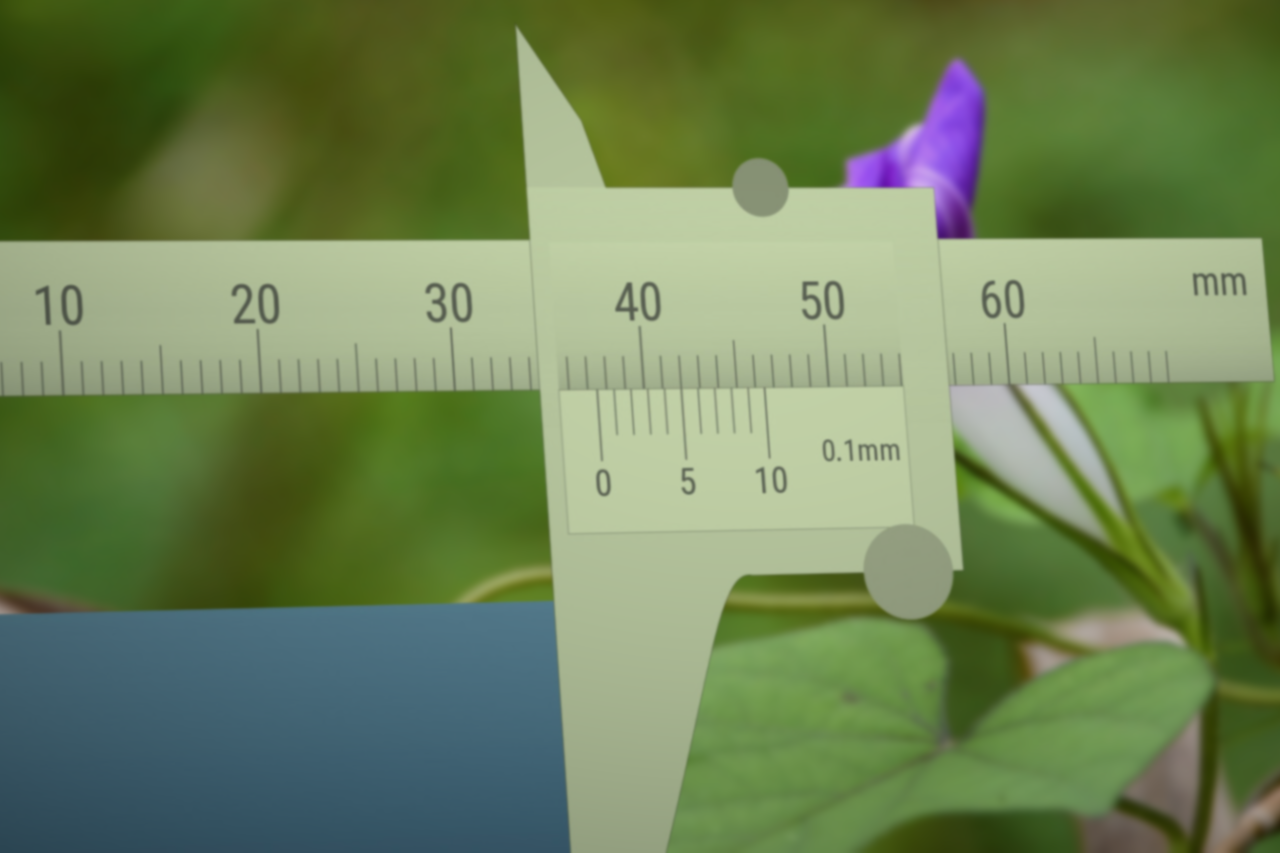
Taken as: 37.5 mm
